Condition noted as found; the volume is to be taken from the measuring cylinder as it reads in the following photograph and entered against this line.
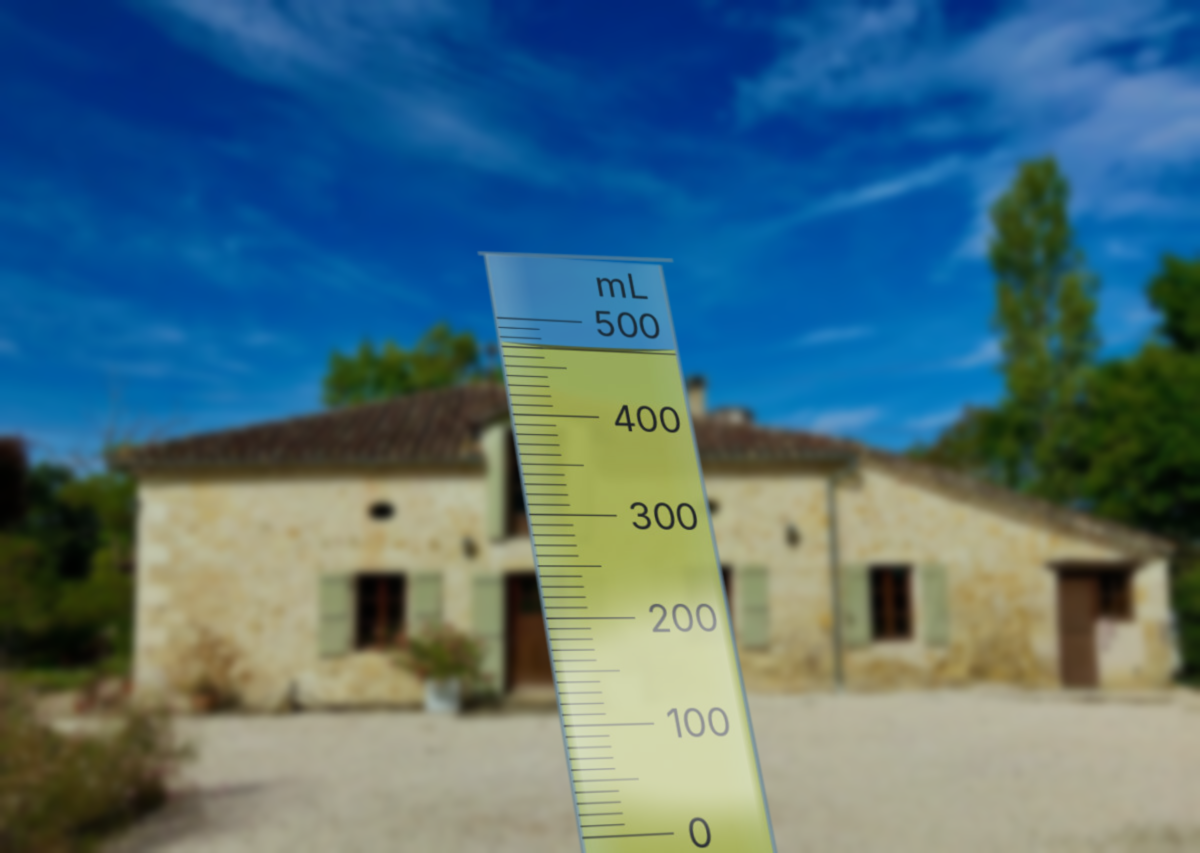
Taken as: 470 mL
